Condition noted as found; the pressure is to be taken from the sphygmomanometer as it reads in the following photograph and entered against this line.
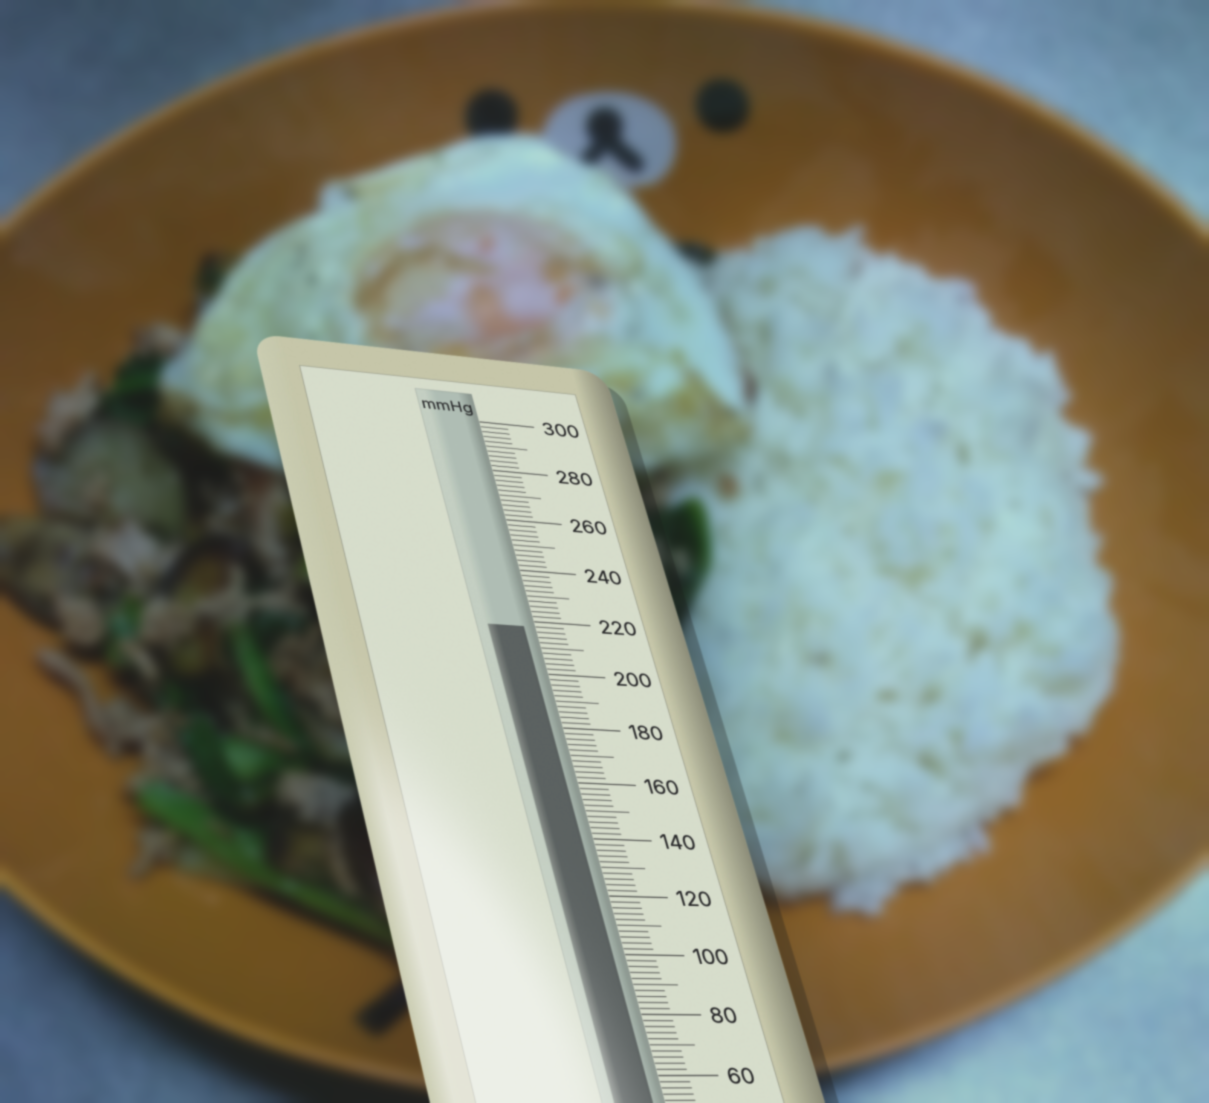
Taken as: 218 mmHg
